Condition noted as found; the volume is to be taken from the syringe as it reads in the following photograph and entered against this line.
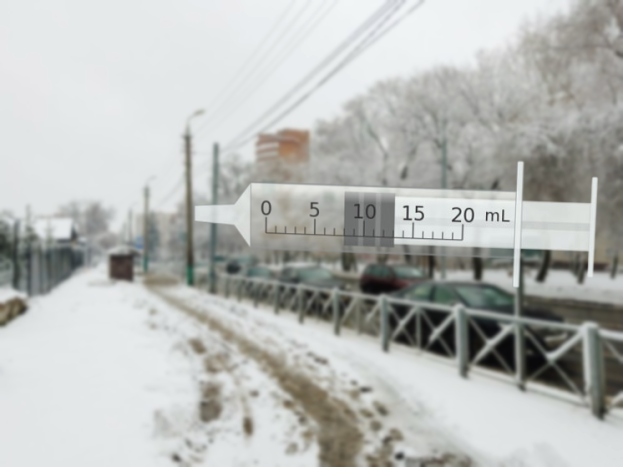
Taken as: 8 mL
